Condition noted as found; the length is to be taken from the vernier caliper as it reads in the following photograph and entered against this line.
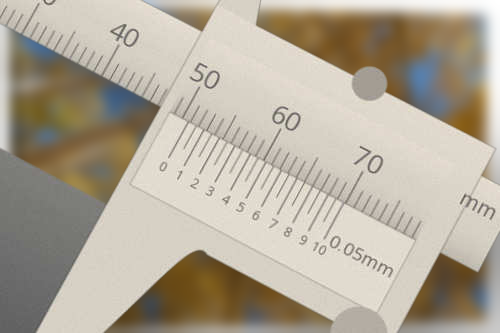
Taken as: 50.8 mm
